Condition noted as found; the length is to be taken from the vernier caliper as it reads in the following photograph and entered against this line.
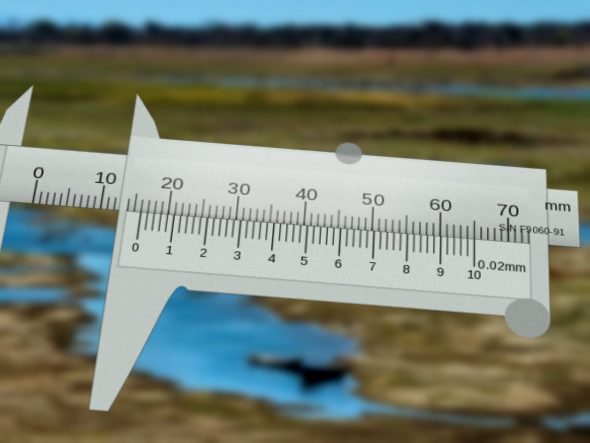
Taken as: 16.0 mm
